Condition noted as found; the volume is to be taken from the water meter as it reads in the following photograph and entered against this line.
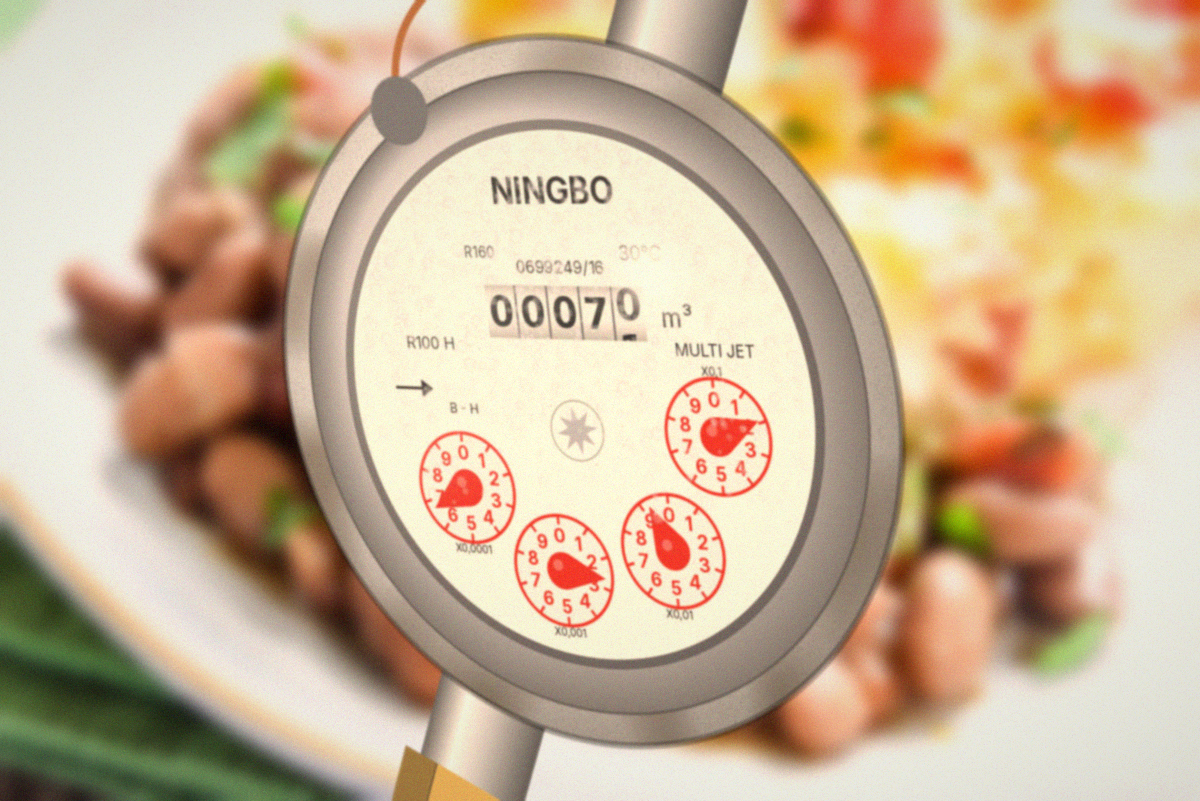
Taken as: 70.1926 m³
